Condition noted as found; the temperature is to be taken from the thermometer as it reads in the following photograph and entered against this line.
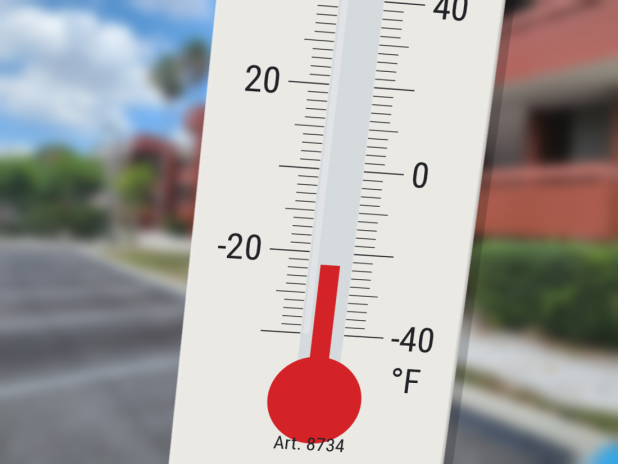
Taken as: -23 °F
